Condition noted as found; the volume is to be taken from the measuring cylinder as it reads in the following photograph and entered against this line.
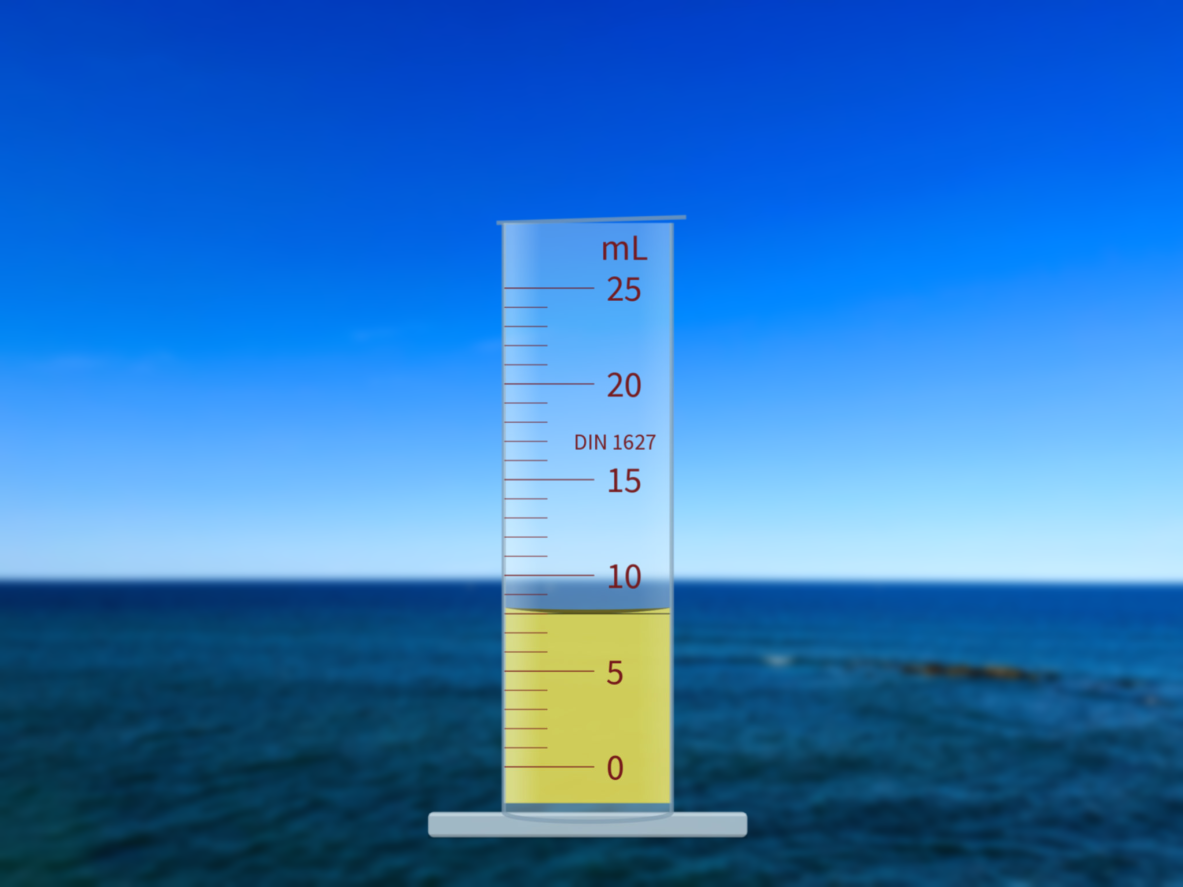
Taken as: 8 mL
